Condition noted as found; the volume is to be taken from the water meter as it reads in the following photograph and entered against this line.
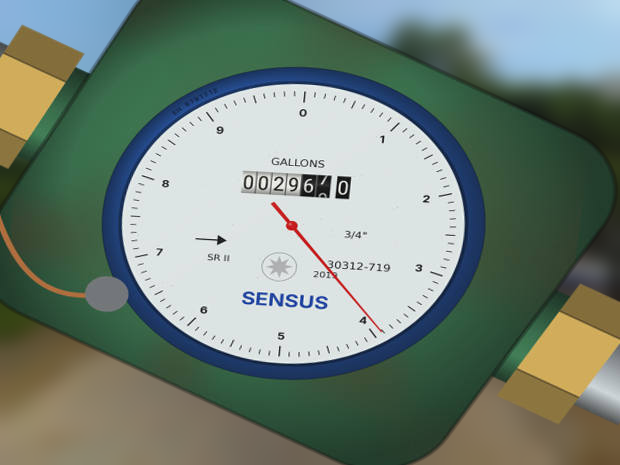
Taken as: 29673.9 gal
